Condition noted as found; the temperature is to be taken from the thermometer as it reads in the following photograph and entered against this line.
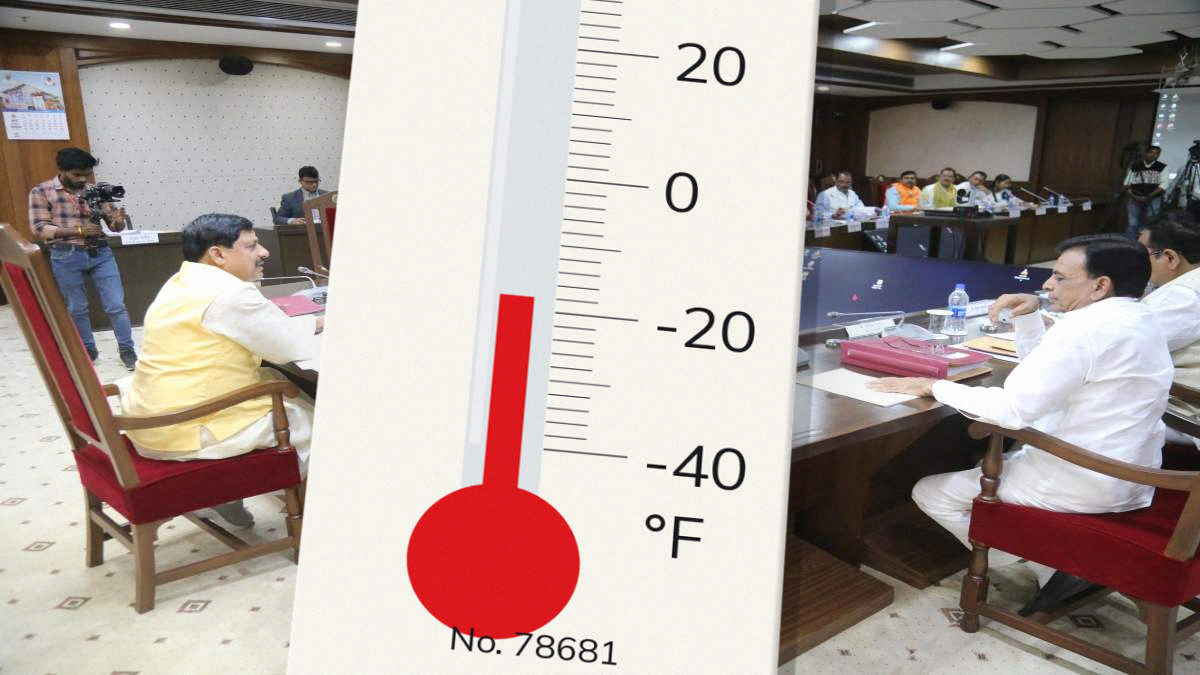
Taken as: -18 °F
